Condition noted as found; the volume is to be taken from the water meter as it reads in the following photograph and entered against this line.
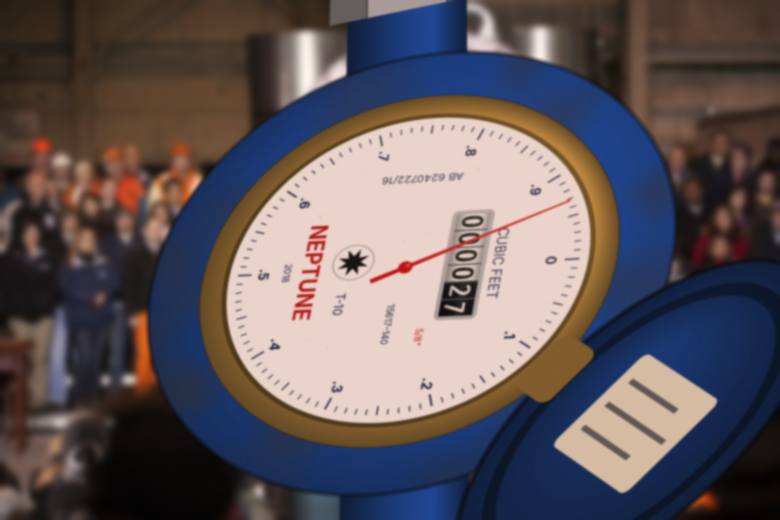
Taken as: 26.93 ft³
